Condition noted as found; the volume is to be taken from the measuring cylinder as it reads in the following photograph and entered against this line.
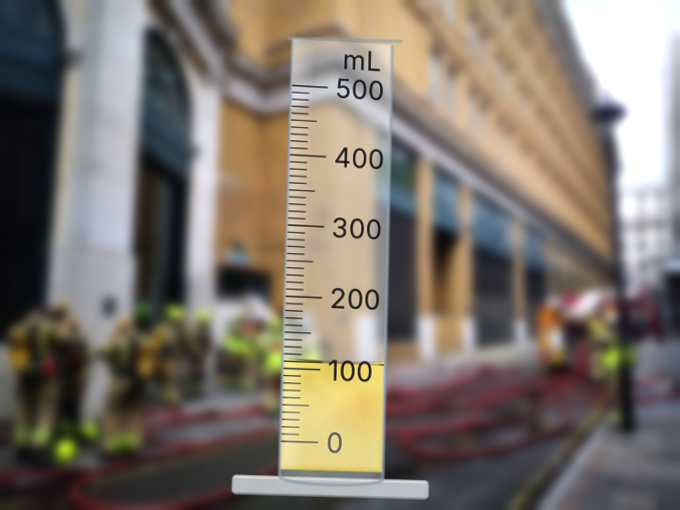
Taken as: 110 mL
